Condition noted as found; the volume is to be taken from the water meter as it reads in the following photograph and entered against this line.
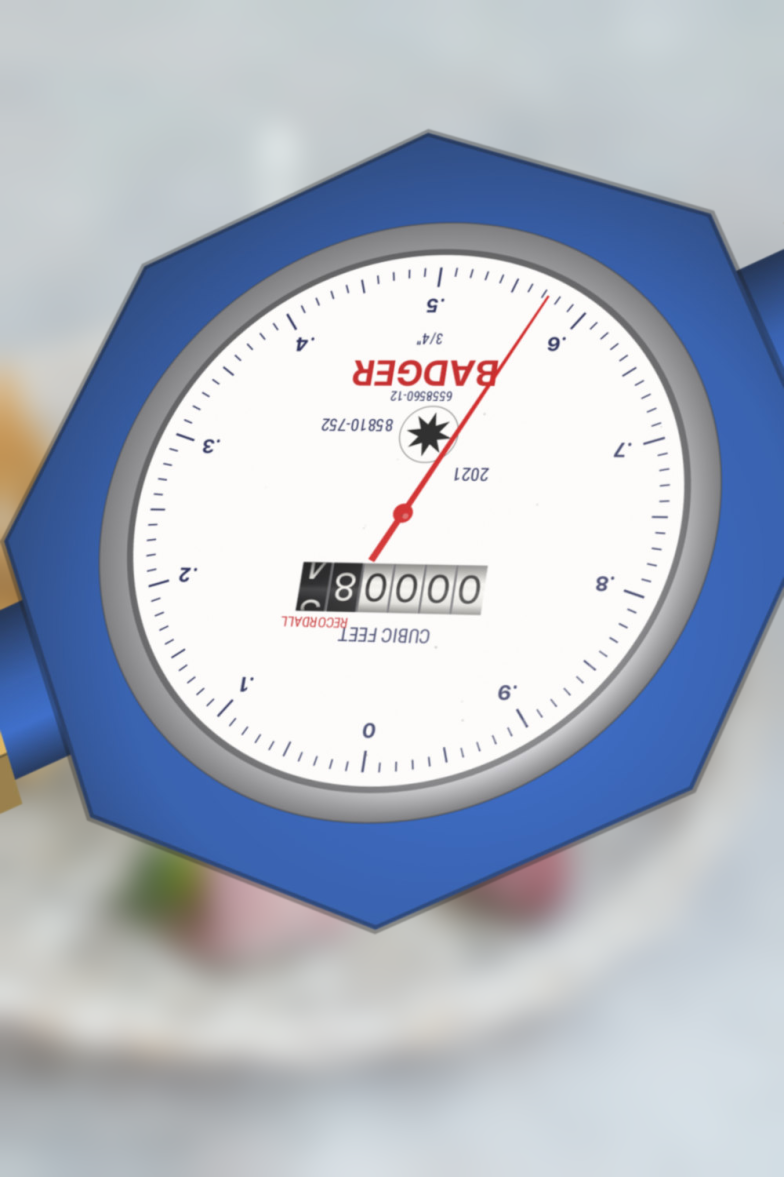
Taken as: 83.57 ft³
